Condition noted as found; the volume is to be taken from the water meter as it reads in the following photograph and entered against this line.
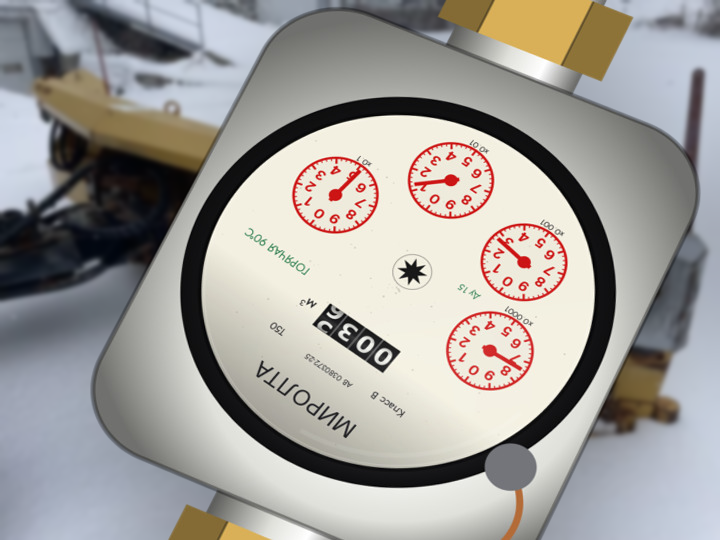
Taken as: 35.5127 m³
